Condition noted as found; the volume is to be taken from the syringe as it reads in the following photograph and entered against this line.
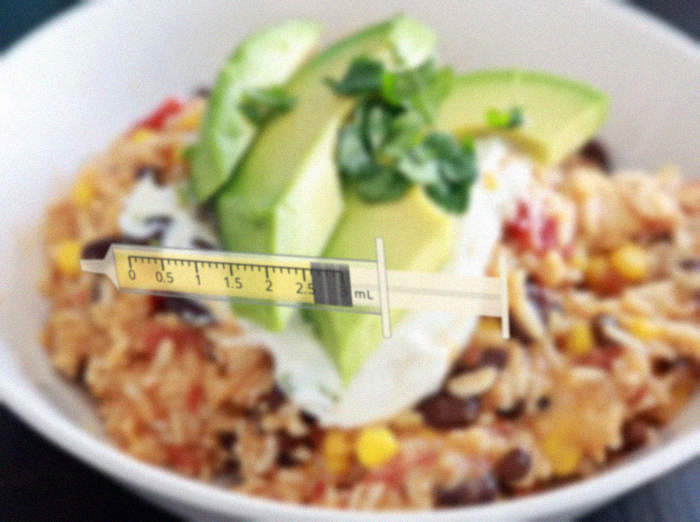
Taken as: 2.6 mL
